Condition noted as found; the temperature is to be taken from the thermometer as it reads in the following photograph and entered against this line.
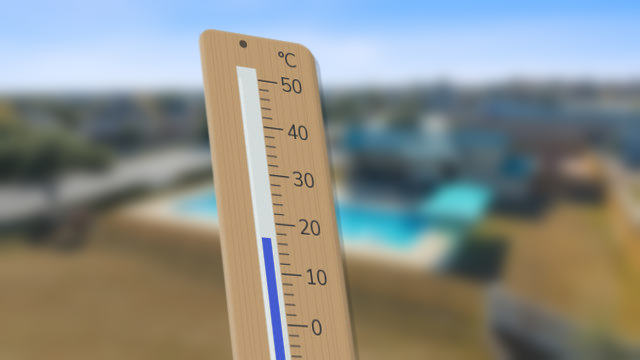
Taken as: 17 °C
